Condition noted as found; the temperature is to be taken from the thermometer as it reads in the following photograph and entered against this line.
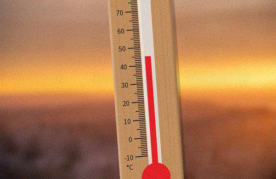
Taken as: 45 °C
